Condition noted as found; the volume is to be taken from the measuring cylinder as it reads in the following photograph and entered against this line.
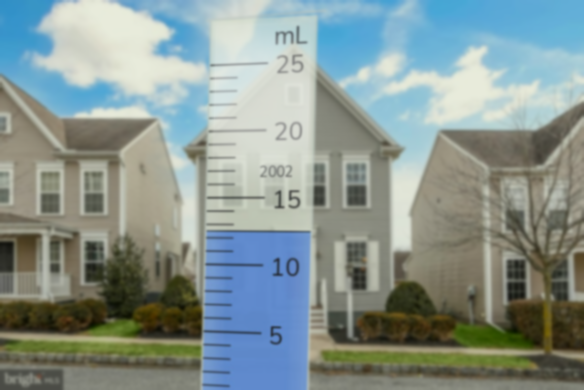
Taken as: 12.5 mL
